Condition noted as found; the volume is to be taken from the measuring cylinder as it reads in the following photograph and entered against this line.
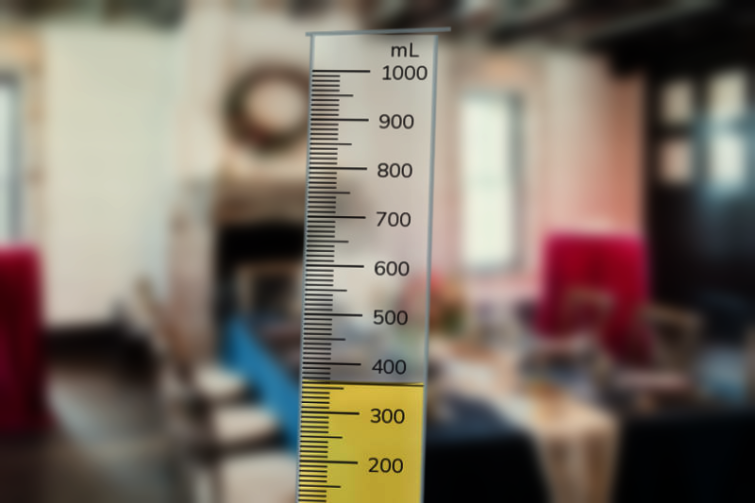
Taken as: 360 mL
